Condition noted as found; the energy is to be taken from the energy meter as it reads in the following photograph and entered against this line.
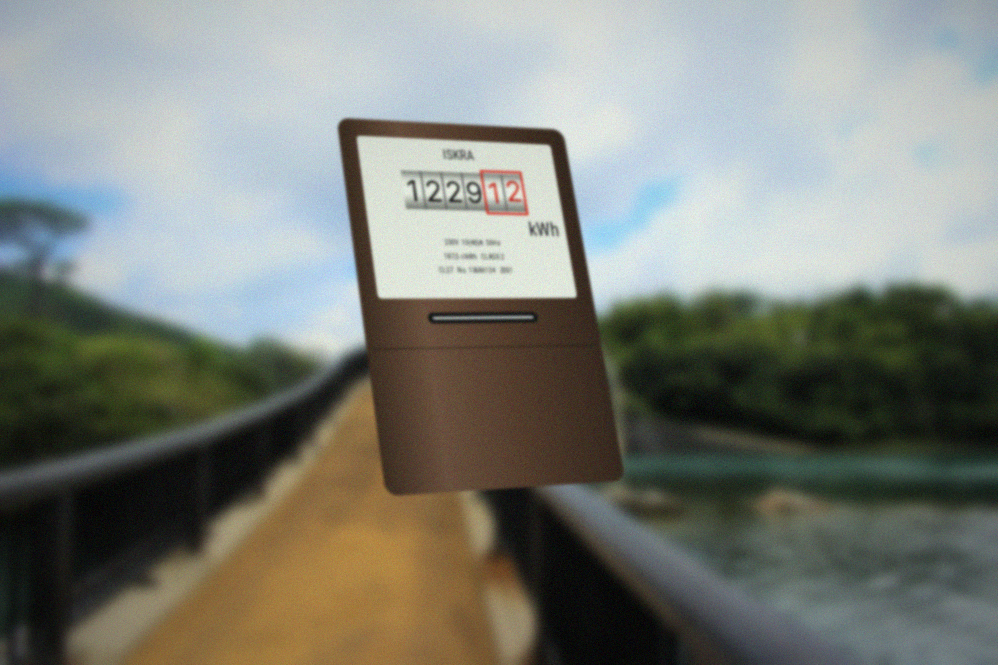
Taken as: 1229.12 kWh
